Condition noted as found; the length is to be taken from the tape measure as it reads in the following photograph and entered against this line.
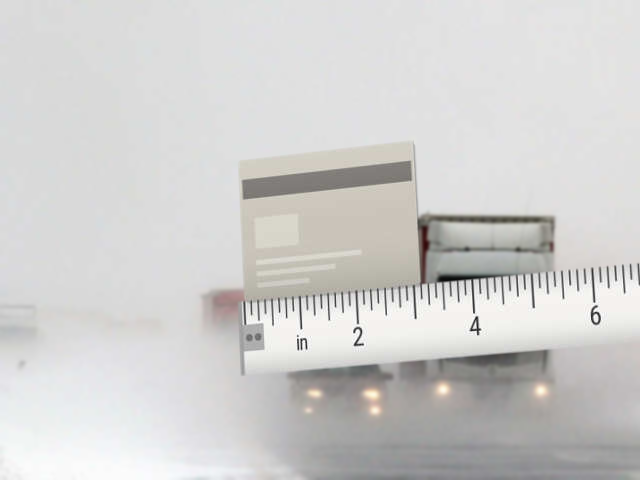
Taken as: 3.125 in
